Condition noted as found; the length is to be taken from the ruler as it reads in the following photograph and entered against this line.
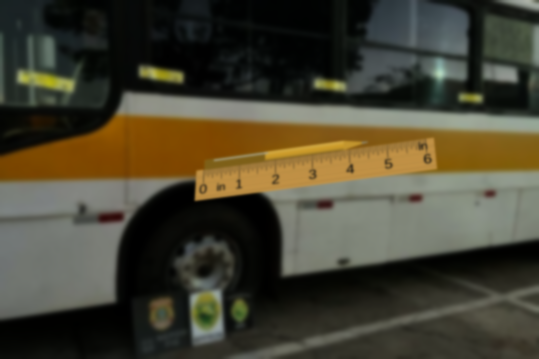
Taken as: 4.5 in
